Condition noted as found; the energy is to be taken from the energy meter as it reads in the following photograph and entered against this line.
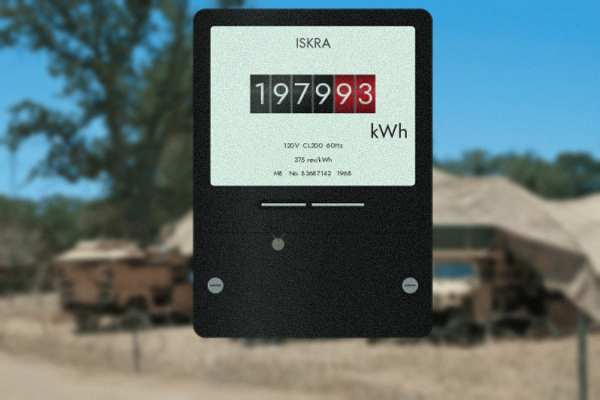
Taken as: 1979.93 kWh
